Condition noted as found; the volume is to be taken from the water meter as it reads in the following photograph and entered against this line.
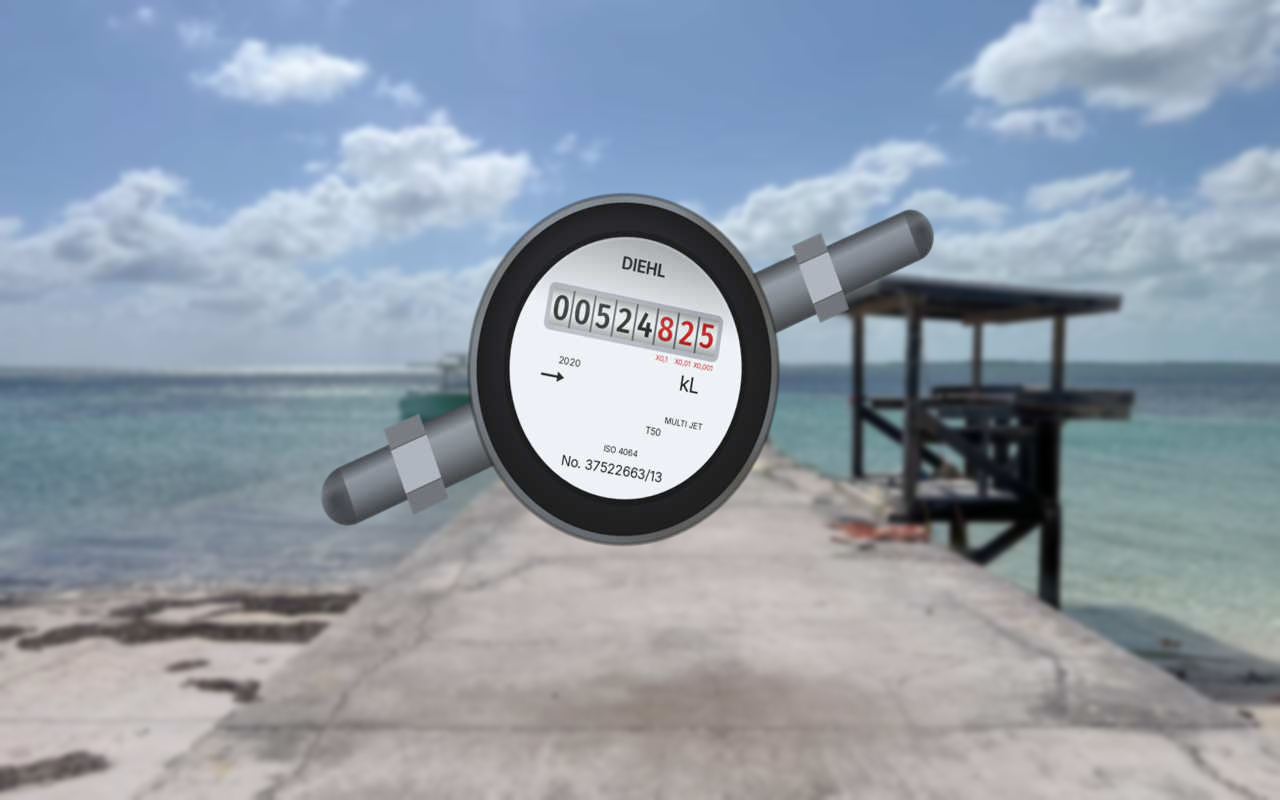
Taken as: 524.825 kL
